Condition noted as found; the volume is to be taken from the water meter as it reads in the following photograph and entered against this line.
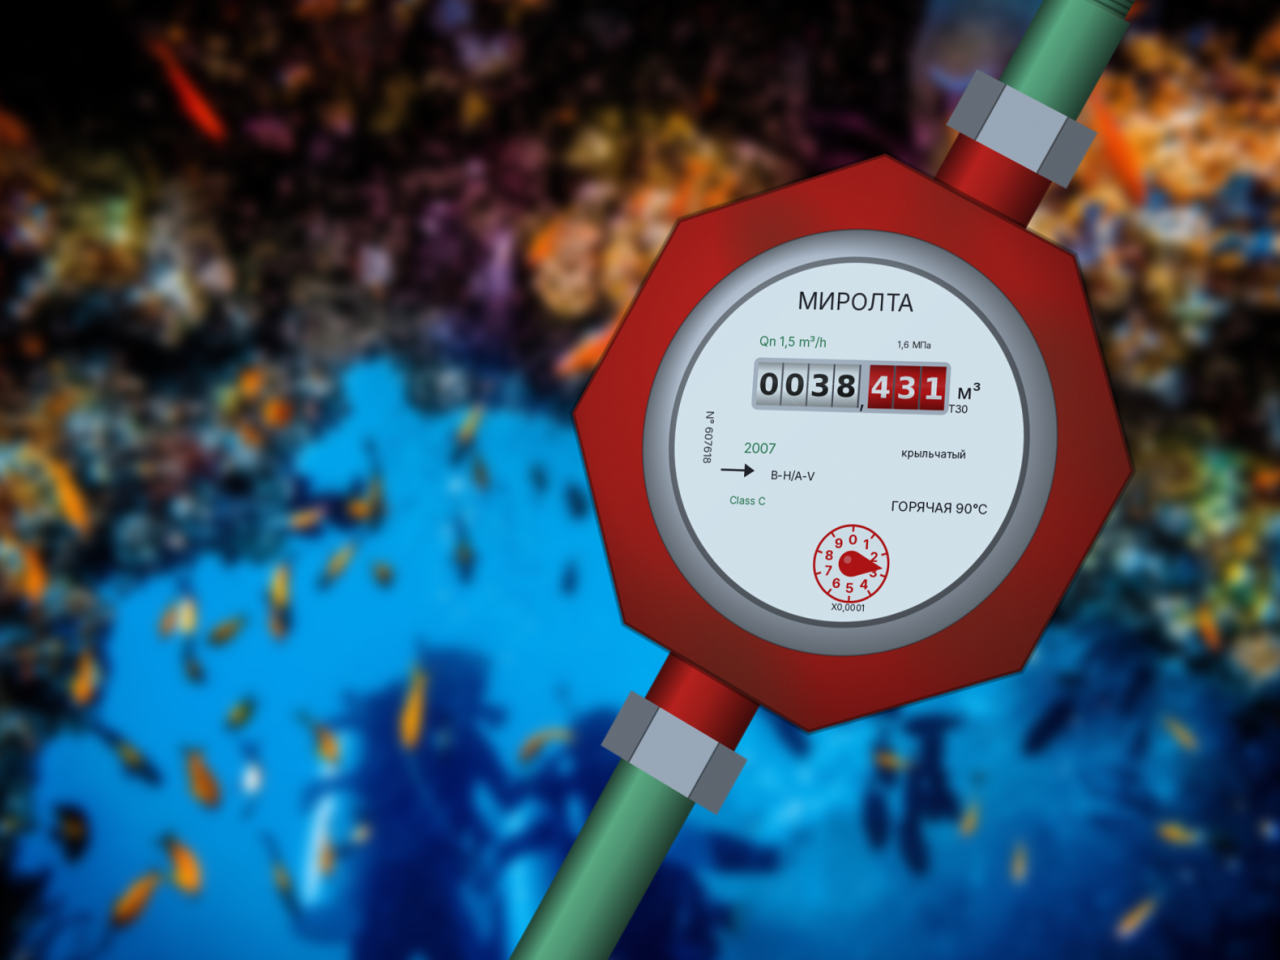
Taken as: 38.4312 m³
